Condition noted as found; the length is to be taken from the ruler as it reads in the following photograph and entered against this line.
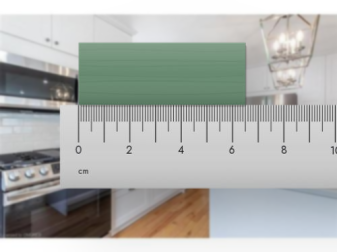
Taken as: 6.5 cm
